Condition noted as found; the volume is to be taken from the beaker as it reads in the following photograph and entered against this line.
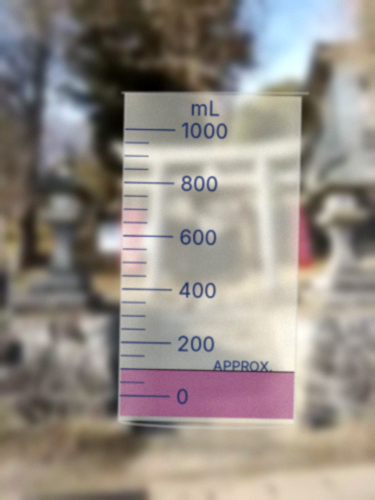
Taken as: 100 mL
